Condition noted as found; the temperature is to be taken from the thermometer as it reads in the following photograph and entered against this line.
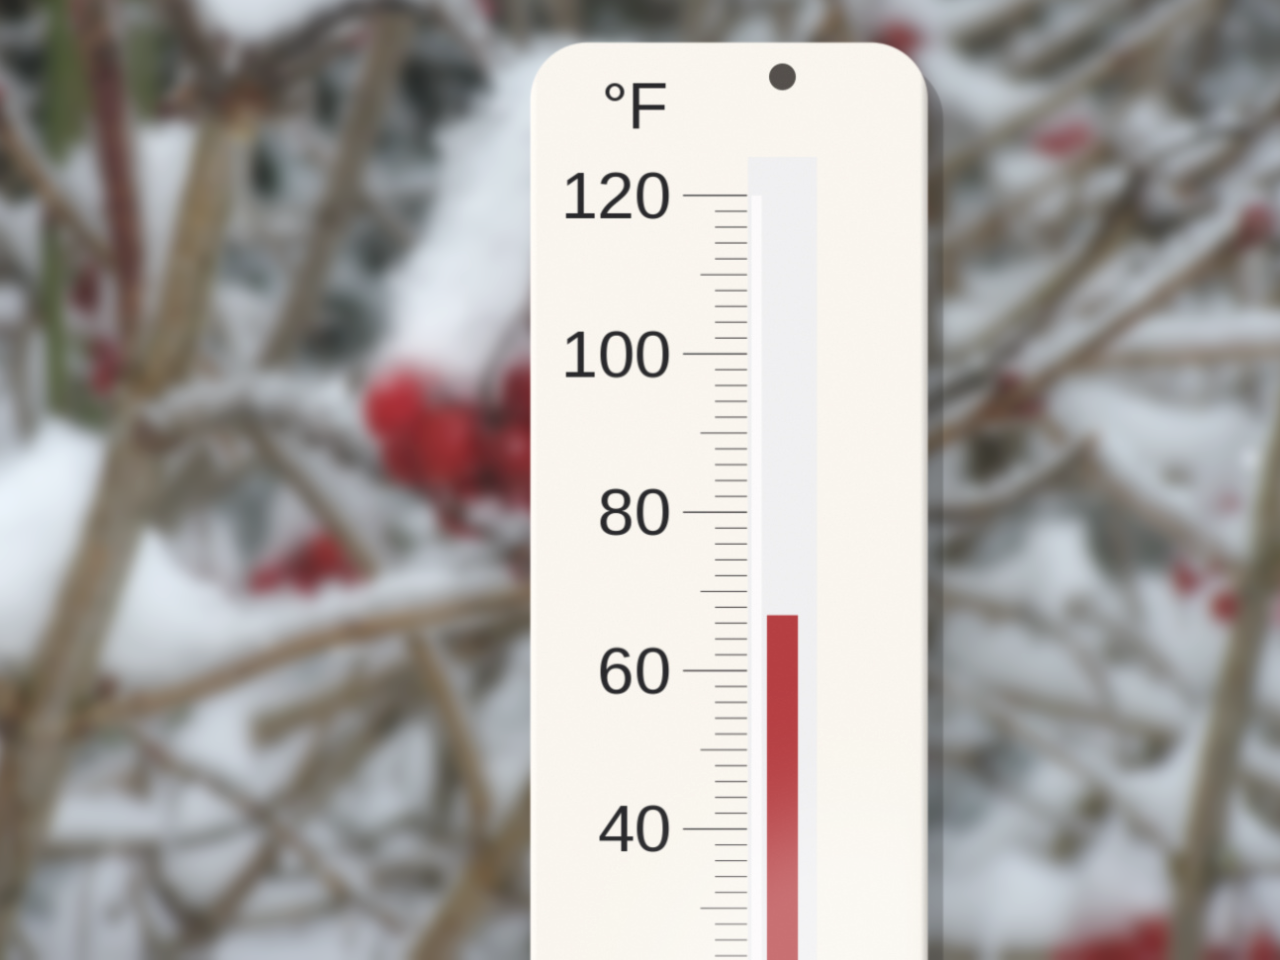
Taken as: 67 °F
